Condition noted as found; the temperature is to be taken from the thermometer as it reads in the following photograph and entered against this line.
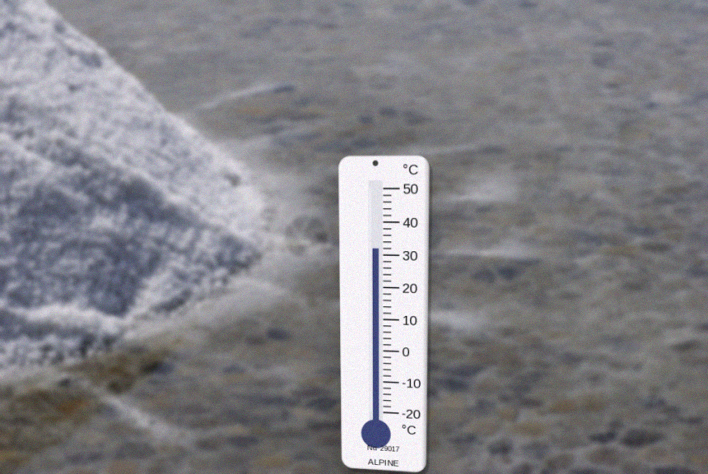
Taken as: 32 °C
